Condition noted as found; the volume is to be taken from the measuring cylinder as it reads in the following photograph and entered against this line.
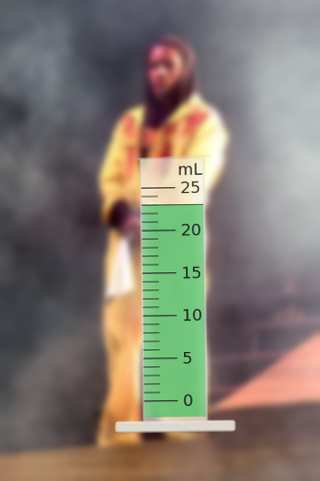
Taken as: 23 mL
